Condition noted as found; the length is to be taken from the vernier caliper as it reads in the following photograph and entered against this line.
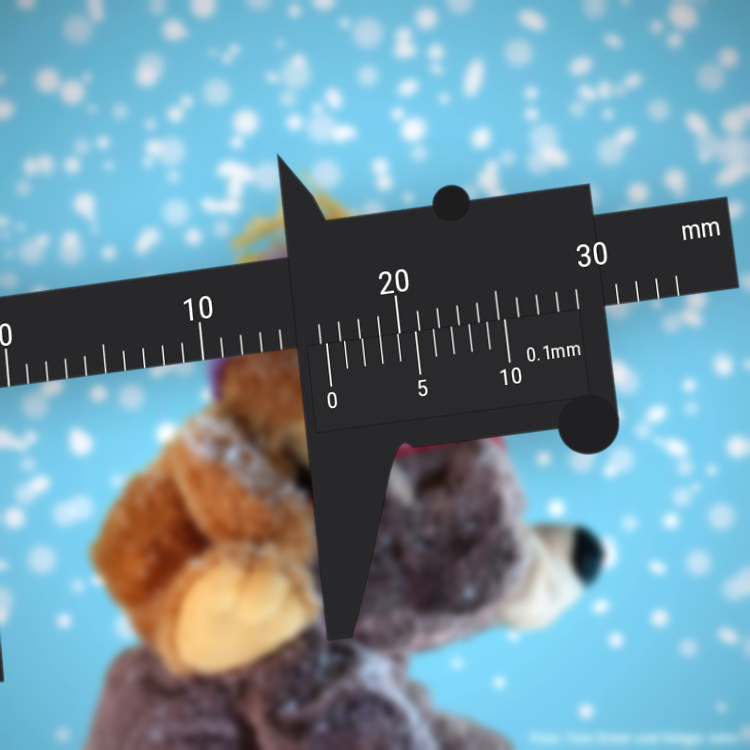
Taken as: 16.3 mm
